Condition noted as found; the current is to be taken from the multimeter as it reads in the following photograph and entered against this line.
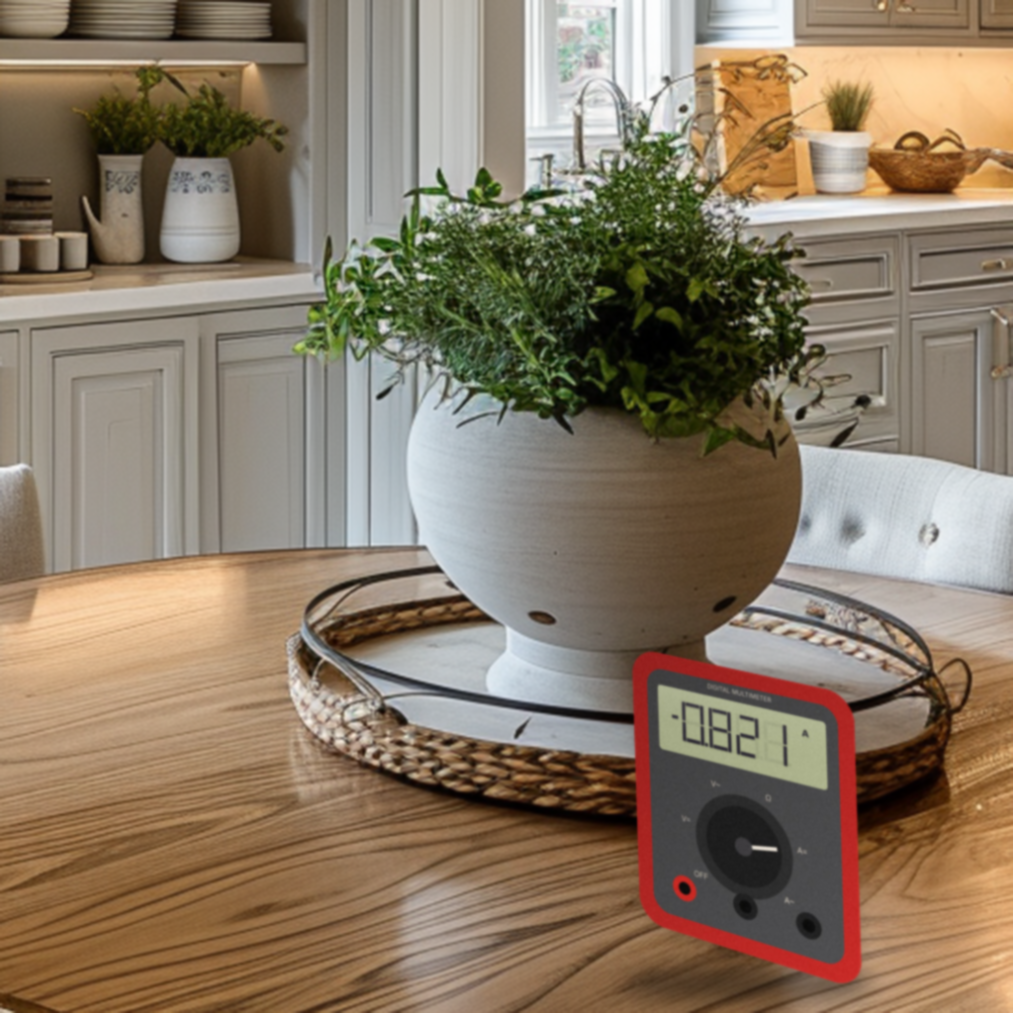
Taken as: -0.821 A
